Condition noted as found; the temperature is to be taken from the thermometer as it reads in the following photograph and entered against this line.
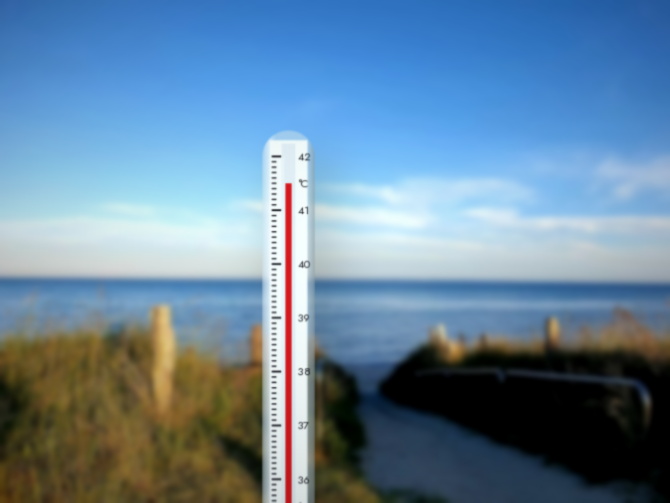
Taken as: 41.5 °C
